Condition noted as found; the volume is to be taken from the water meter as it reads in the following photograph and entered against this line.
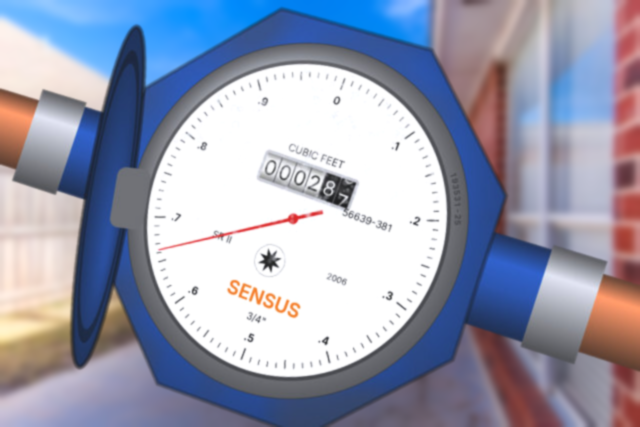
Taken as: 286.66 ft³
